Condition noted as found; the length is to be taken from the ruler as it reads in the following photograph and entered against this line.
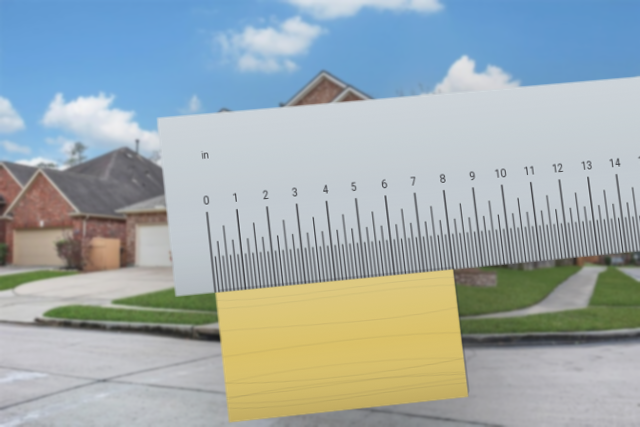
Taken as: 8 in
